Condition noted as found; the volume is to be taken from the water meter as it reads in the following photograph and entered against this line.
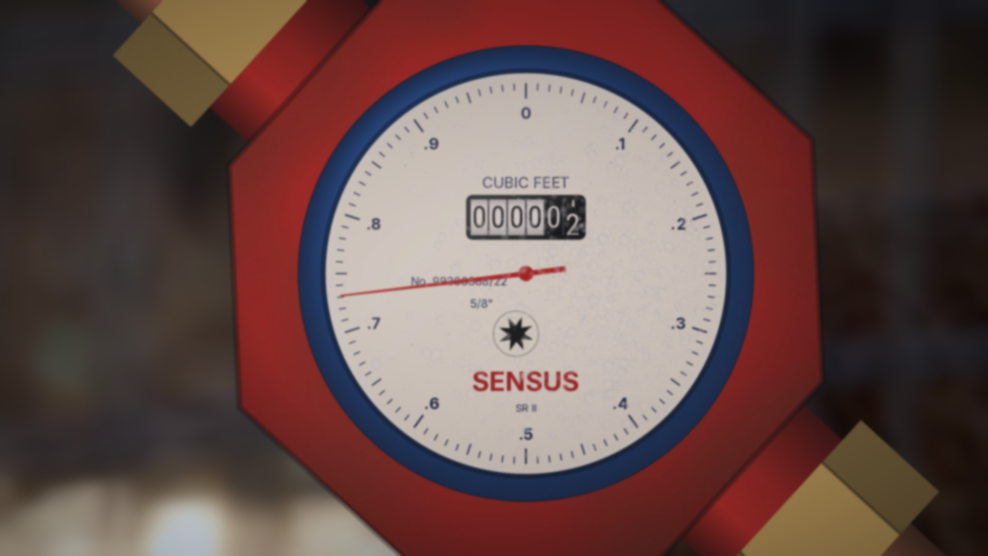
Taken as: 1.73 ft³
